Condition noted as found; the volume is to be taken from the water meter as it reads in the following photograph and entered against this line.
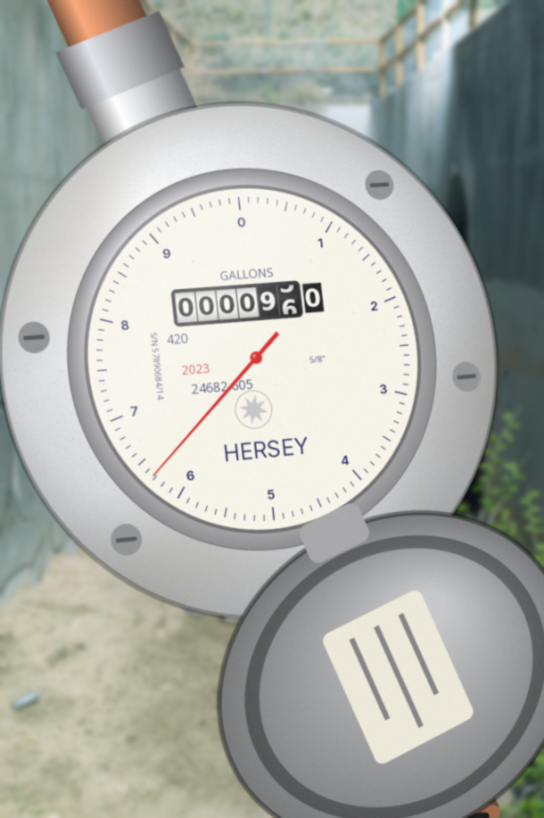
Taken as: 956.3 gal
